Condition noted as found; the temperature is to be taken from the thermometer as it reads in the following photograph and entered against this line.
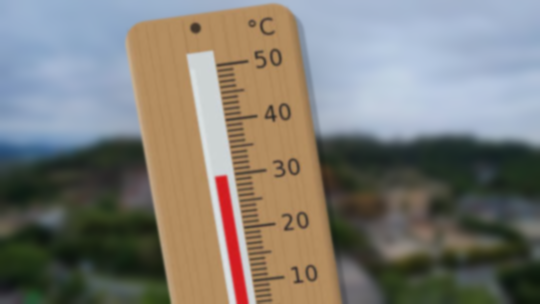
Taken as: 30 °C
